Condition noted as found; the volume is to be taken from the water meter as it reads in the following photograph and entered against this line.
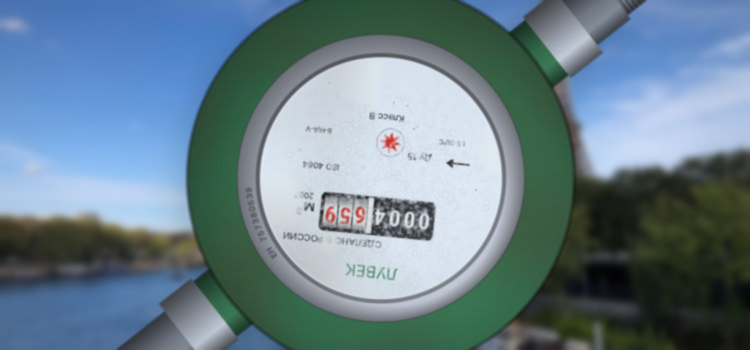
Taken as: 4.659 m³
